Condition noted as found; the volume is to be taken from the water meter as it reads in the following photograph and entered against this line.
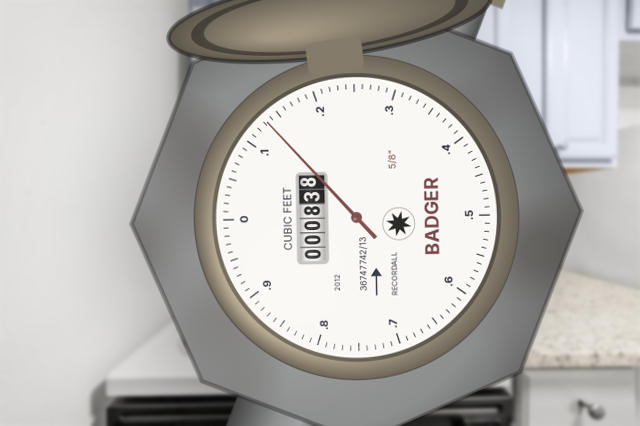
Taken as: 838.13 ft³
